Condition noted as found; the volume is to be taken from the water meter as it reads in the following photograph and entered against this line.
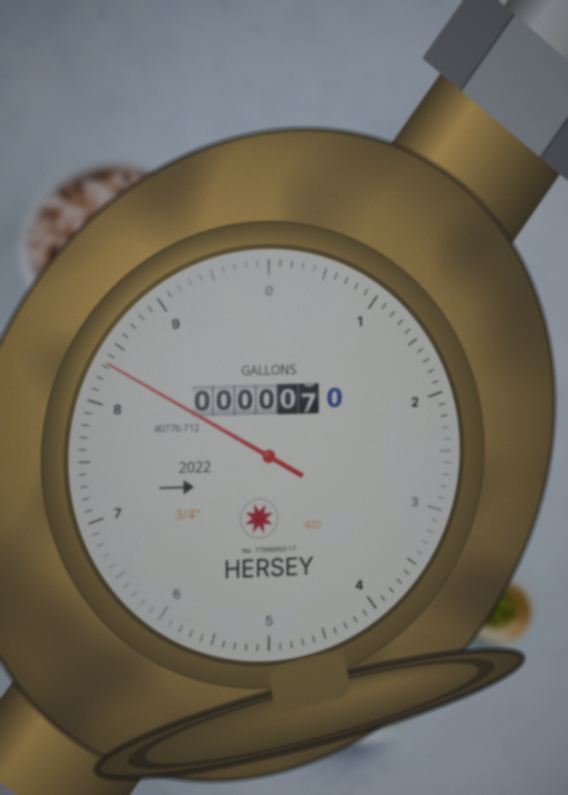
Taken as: 68.3 gal
